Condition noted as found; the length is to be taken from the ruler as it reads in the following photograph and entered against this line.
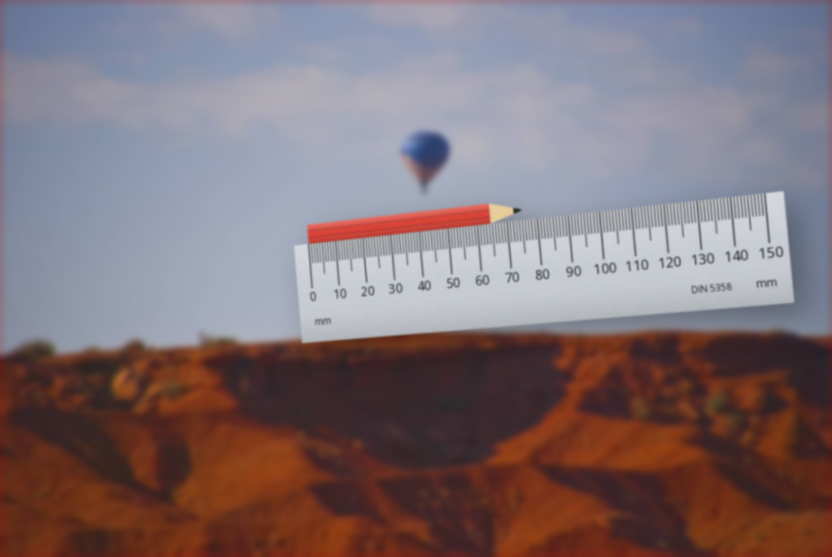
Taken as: 75 mm
